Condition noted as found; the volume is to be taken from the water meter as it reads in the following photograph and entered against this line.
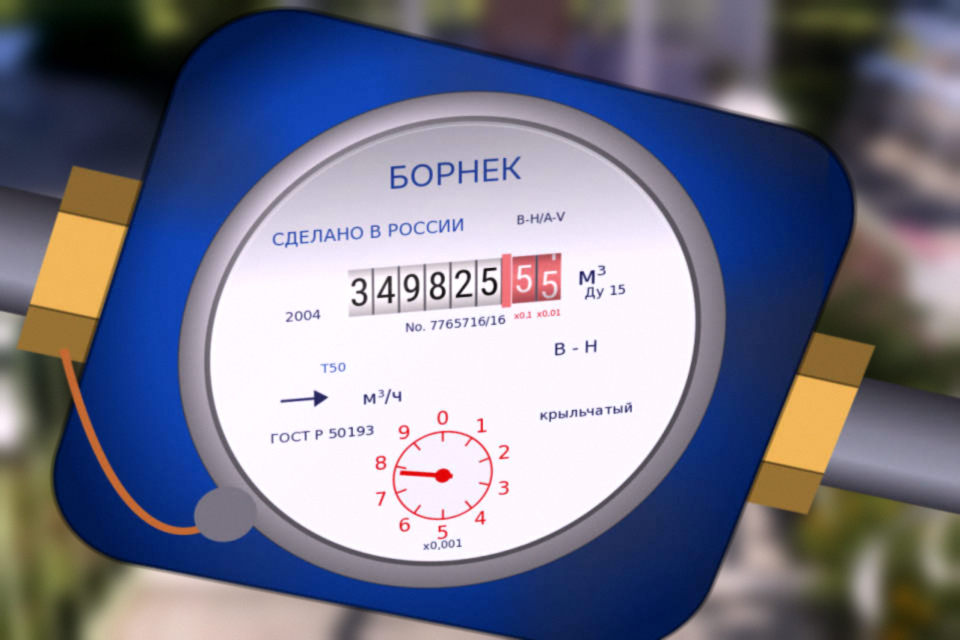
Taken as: 349825.547 m³
